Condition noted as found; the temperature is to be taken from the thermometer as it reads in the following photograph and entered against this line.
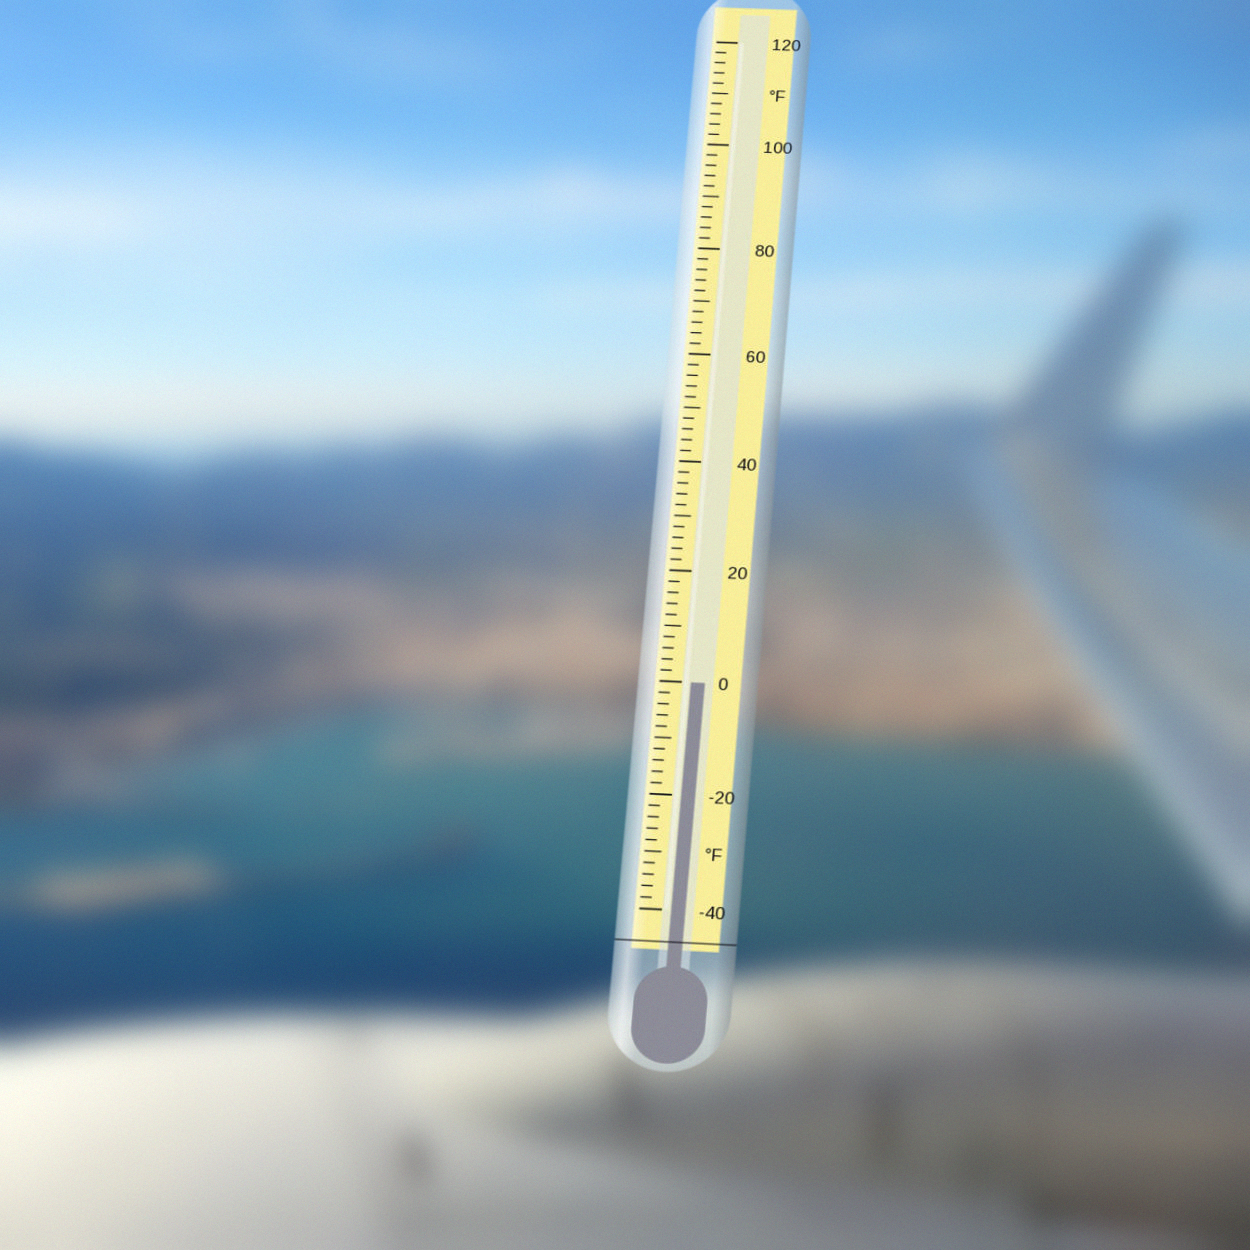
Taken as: 0 °F
